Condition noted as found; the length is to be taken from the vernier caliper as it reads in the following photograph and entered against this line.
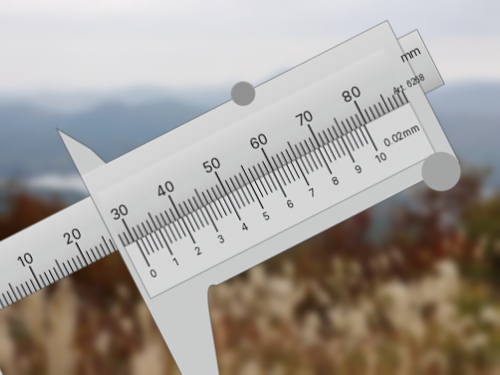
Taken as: 30.5 mm
